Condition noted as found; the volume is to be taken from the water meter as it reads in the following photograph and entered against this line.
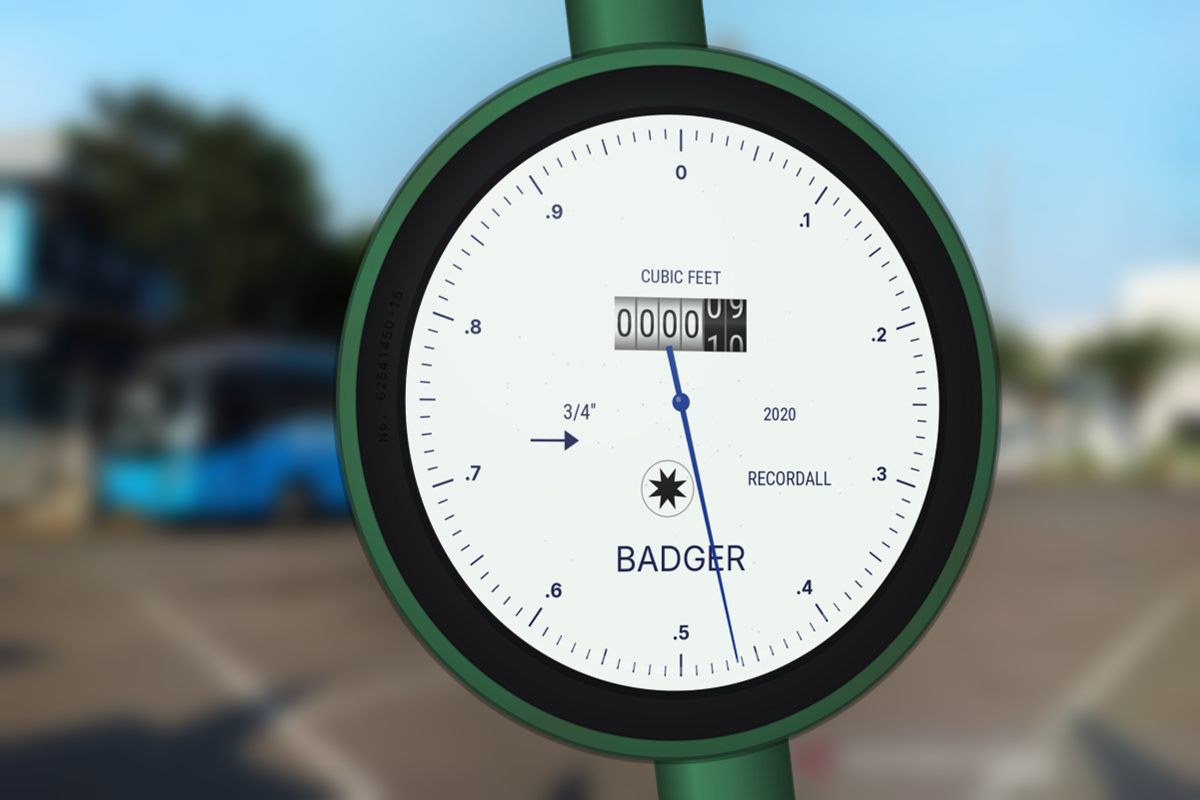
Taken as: 9.46 ft³
